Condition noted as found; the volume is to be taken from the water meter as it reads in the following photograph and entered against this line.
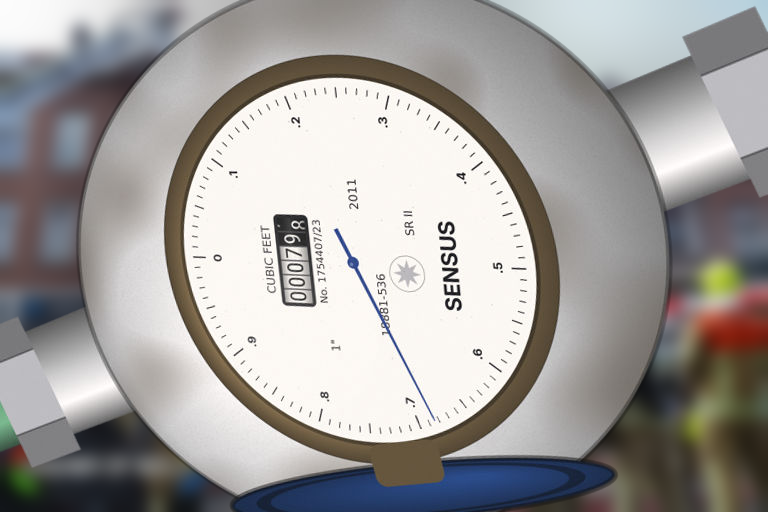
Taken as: 797.68 ft³
